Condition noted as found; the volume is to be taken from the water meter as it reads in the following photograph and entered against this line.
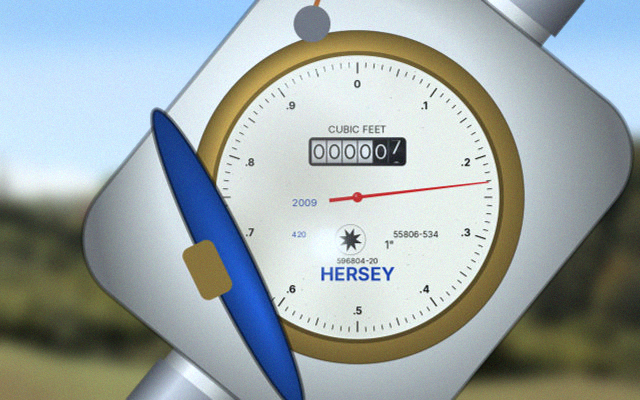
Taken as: 7.23 ft³
